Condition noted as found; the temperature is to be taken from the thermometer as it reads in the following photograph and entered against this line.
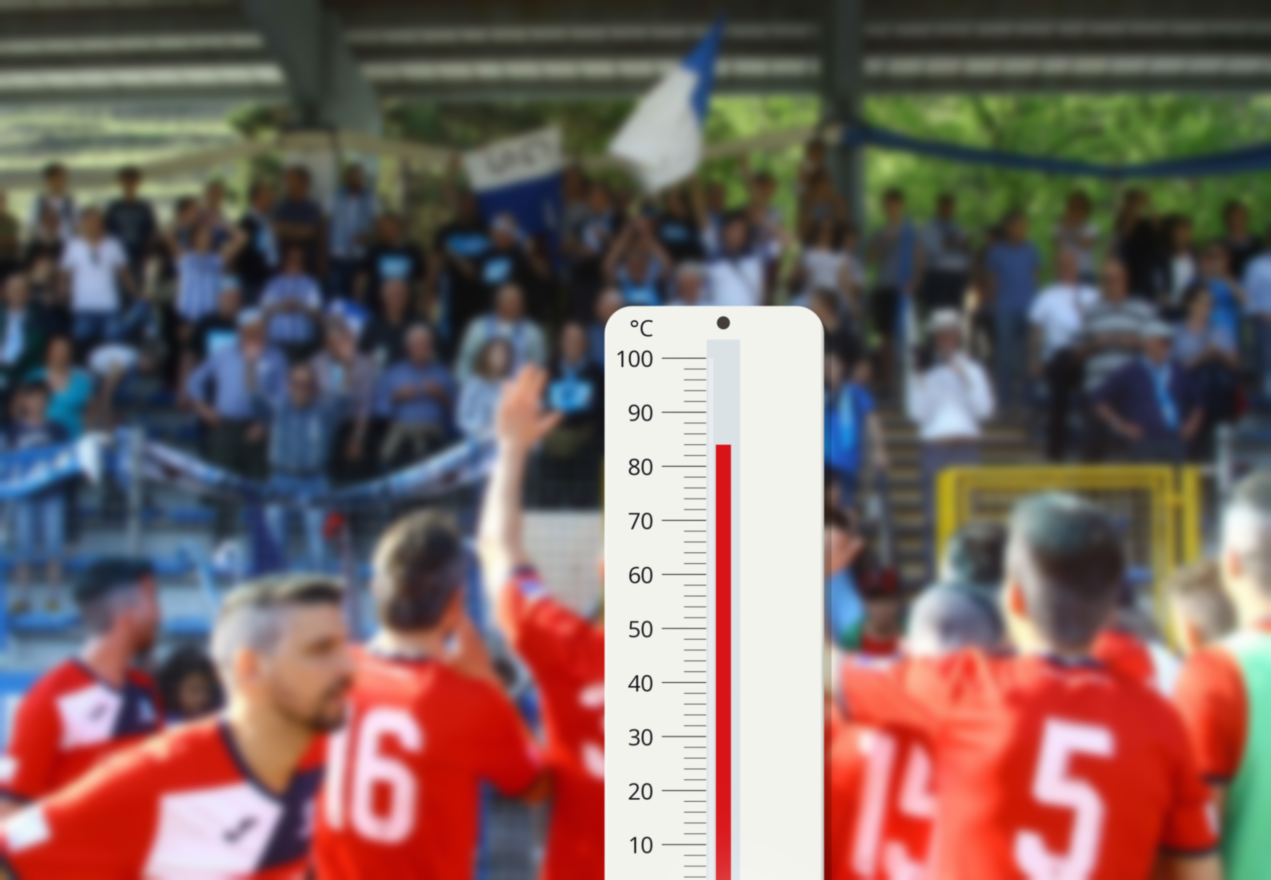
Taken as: 84 °C
